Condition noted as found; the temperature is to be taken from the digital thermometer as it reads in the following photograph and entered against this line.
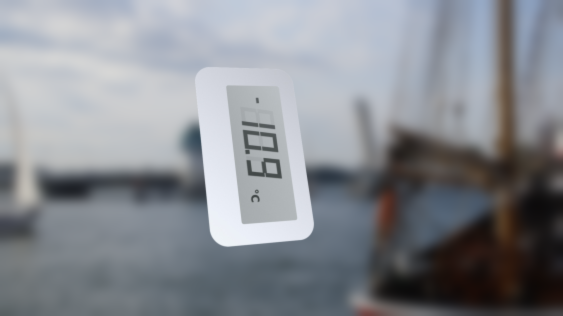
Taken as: -10.9 °C
